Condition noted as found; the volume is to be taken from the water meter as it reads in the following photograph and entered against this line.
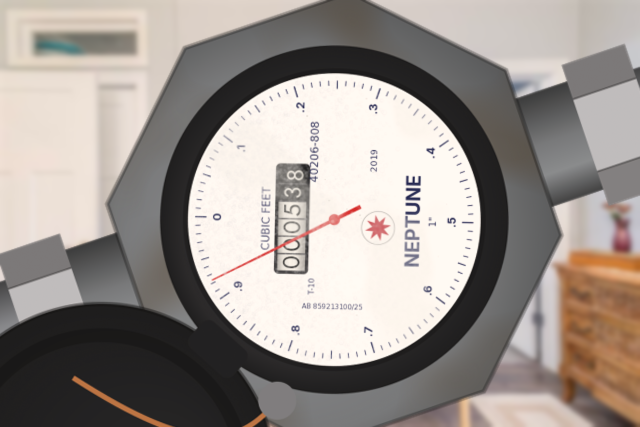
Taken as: 537.92 ft³
